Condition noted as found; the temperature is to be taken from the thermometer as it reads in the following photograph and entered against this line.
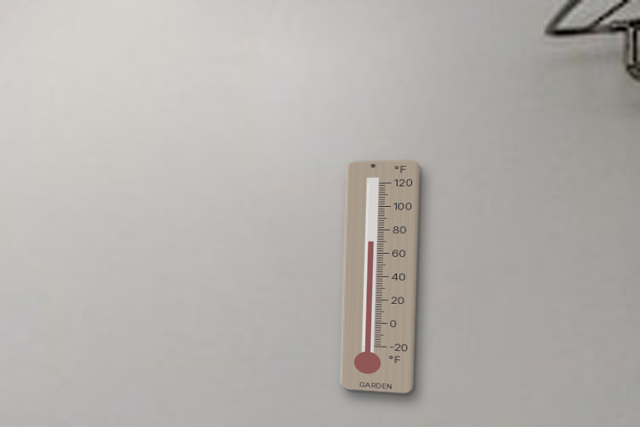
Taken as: 70 °F
